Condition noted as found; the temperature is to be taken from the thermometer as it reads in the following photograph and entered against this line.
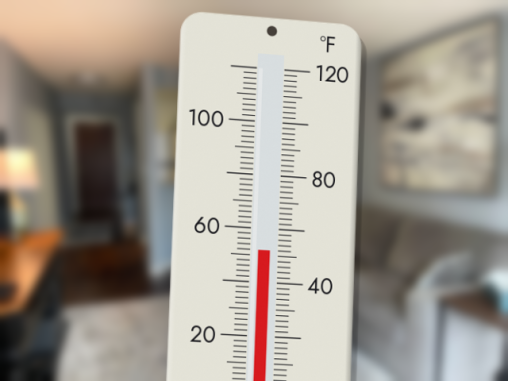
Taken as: 52 °F
